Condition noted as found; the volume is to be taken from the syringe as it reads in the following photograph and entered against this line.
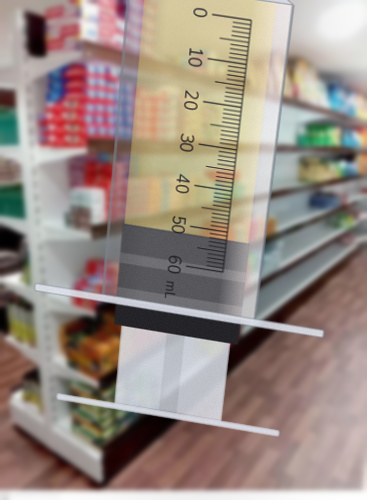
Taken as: 52 mL
